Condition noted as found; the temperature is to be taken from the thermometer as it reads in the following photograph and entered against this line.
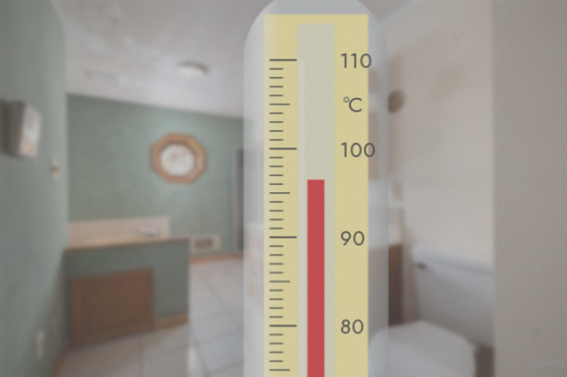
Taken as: 96.5 °C
